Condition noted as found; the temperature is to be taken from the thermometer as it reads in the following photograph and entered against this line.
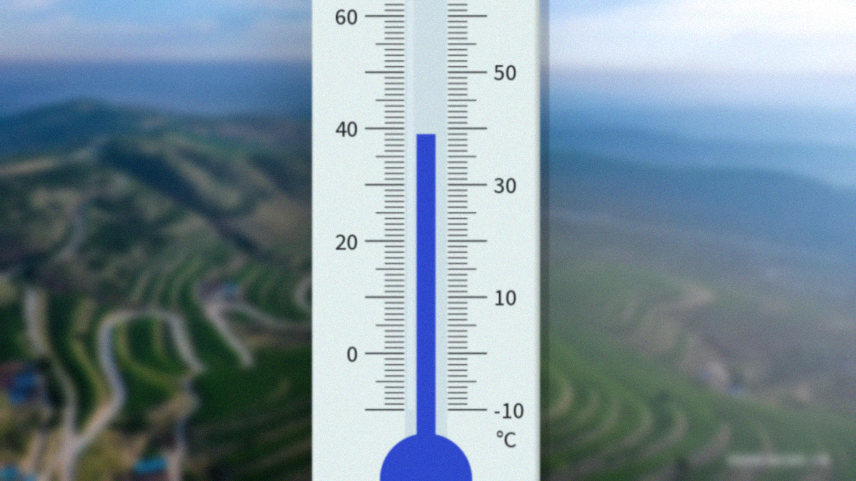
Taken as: 39 °C
